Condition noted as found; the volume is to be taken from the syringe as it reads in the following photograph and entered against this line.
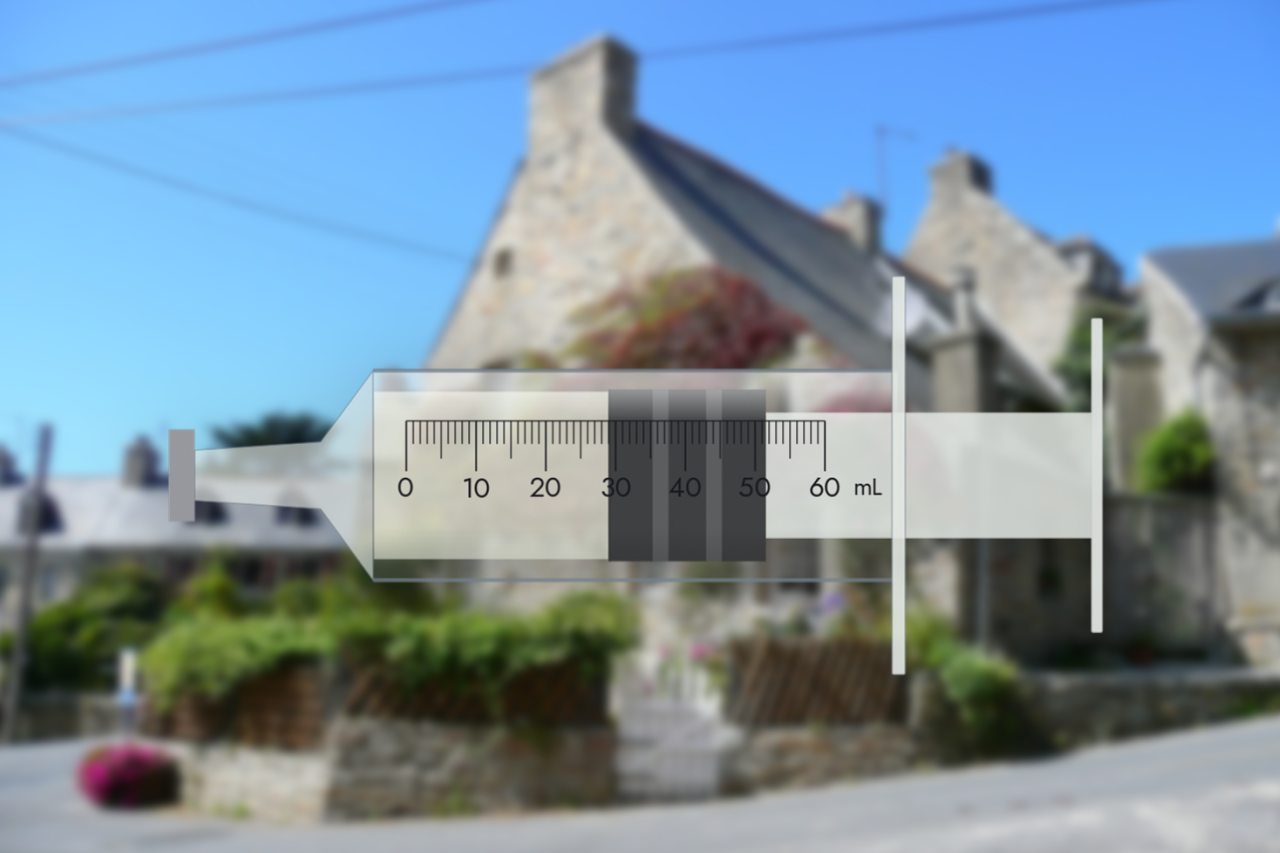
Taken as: 29 mL
